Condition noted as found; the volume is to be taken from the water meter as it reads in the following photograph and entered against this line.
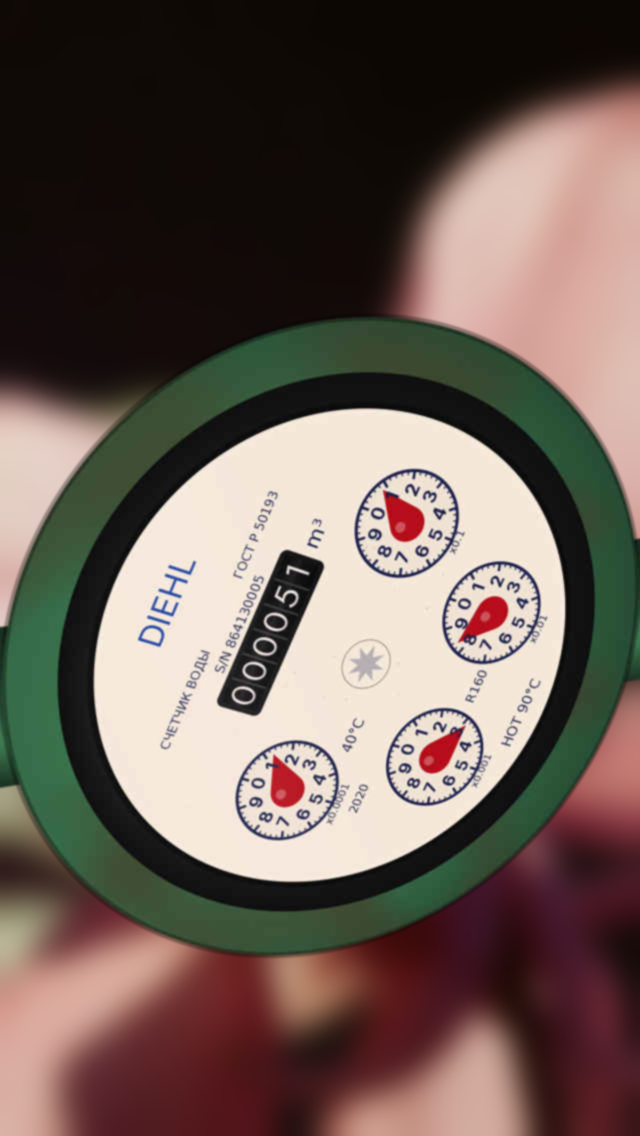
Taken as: 51.0831 m³
